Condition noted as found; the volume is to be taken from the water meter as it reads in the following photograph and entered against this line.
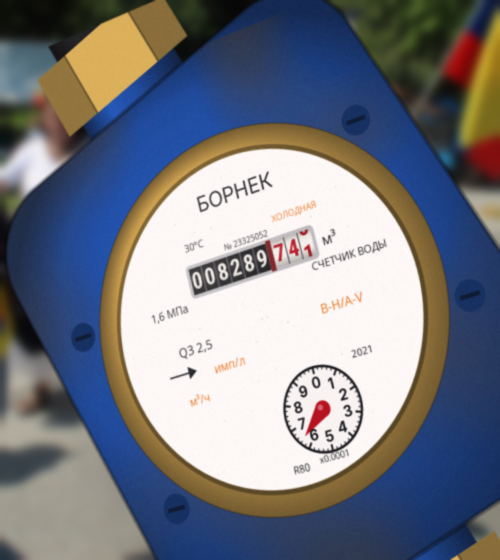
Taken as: 8289.7406 m³
